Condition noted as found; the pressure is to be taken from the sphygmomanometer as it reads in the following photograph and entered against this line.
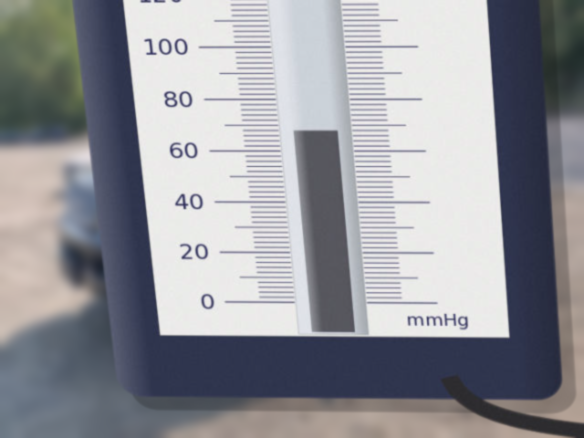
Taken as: 68 mmHg
